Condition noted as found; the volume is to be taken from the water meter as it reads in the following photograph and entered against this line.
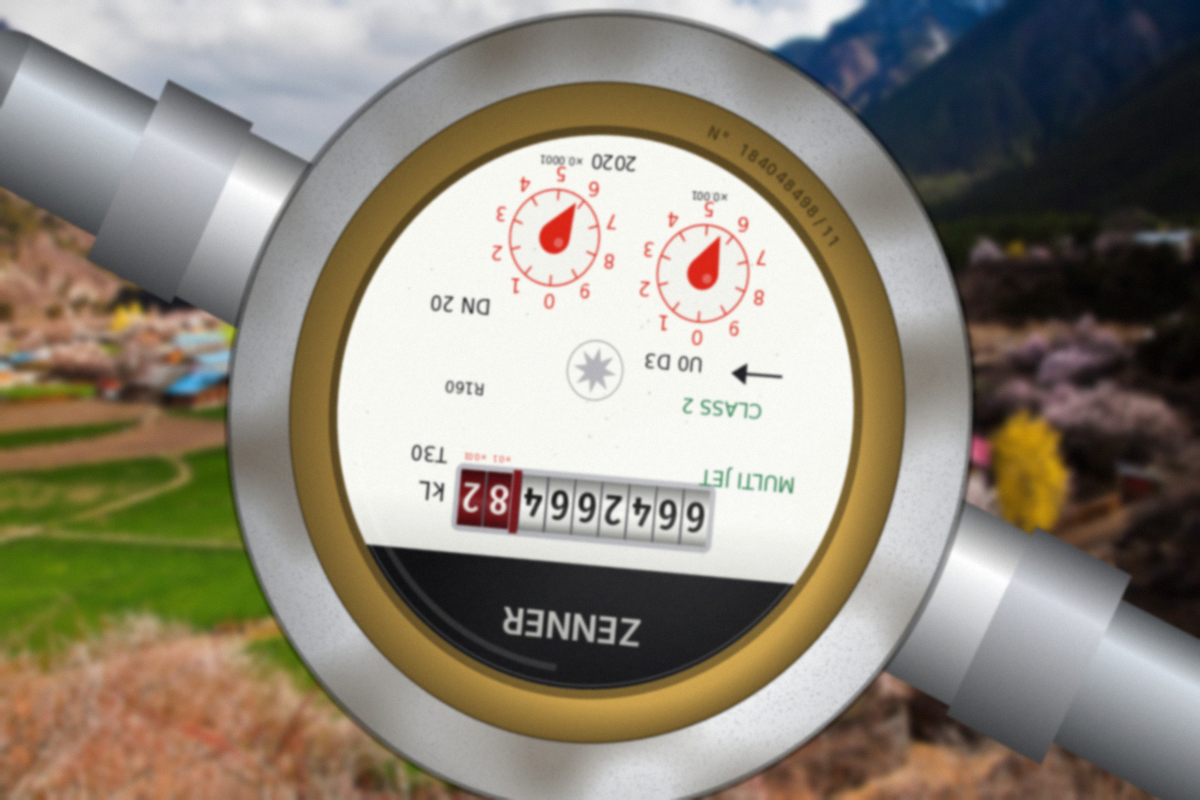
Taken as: 6642664.8255 kL
